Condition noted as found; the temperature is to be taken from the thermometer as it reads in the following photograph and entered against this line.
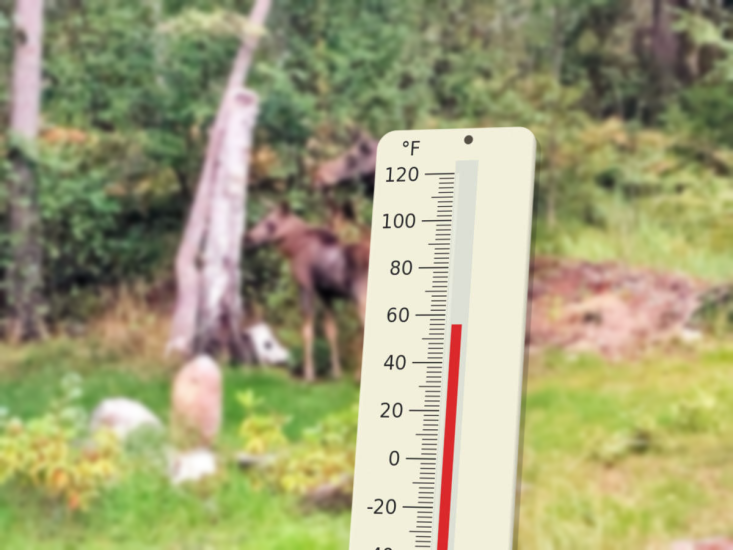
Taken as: 56 °F
